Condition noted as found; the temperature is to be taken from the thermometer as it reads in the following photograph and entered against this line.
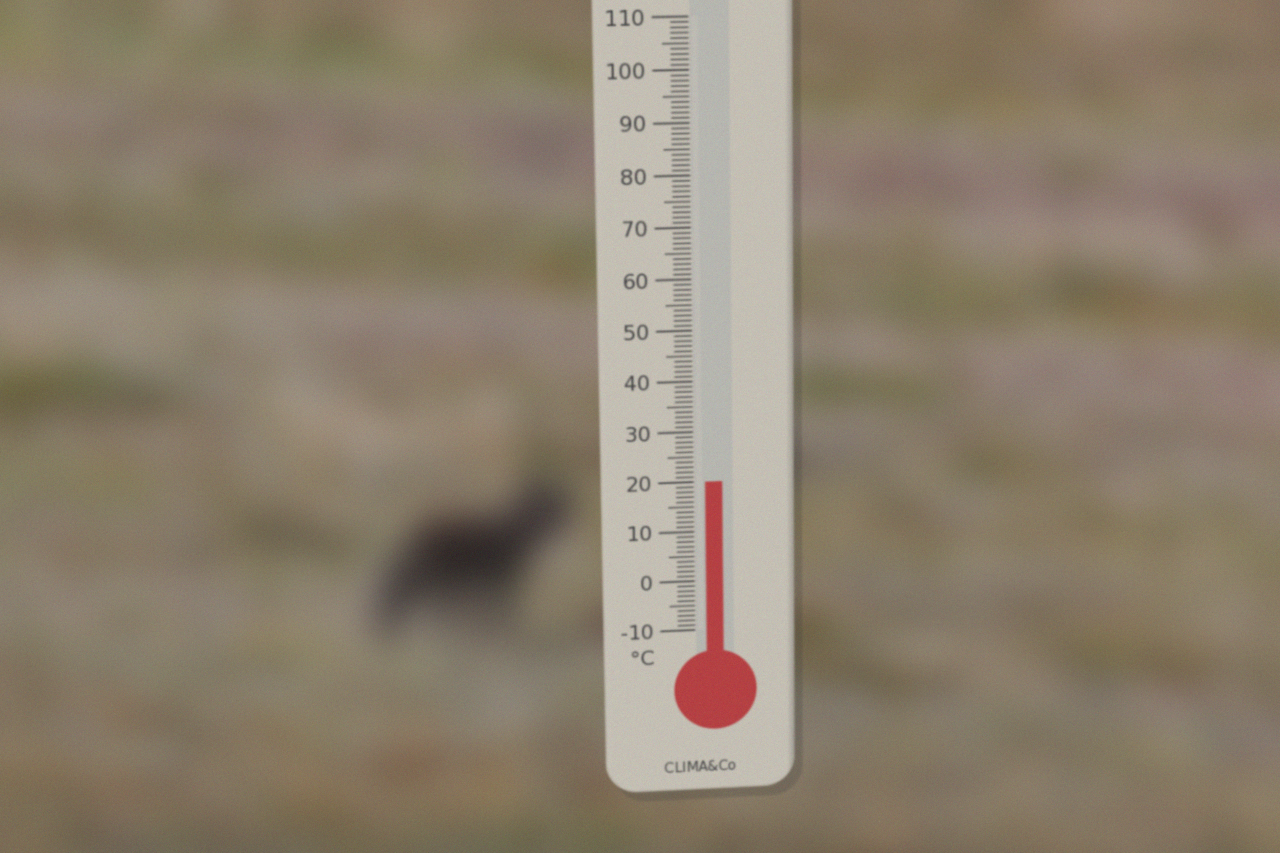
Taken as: 20 °C
